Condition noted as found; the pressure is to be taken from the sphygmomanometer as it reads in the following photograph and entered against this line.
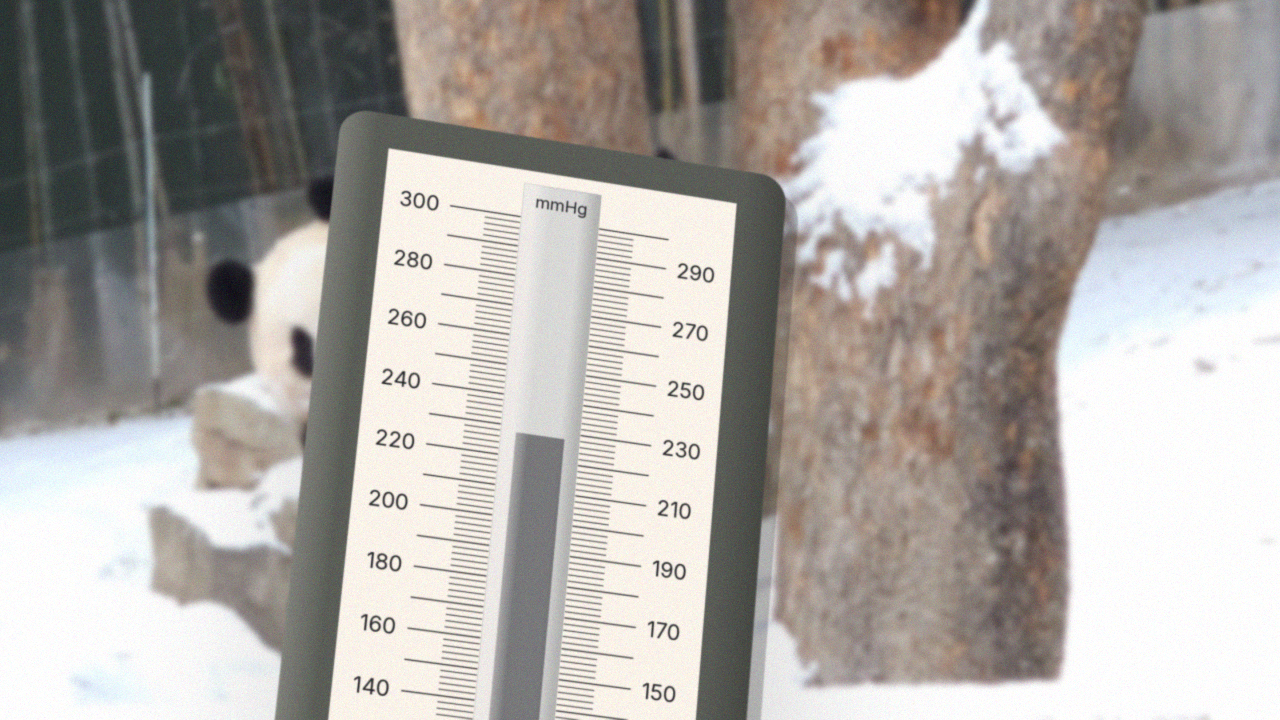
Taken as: 228 mmHg
